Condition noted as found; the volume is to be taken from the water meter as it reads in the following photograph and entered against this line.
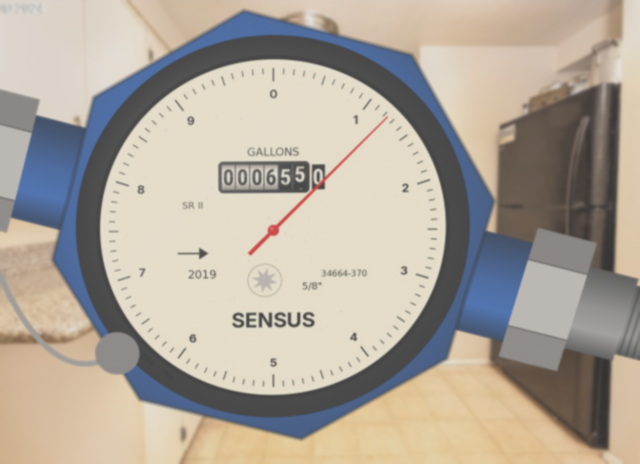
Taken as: 6551.2 gal
